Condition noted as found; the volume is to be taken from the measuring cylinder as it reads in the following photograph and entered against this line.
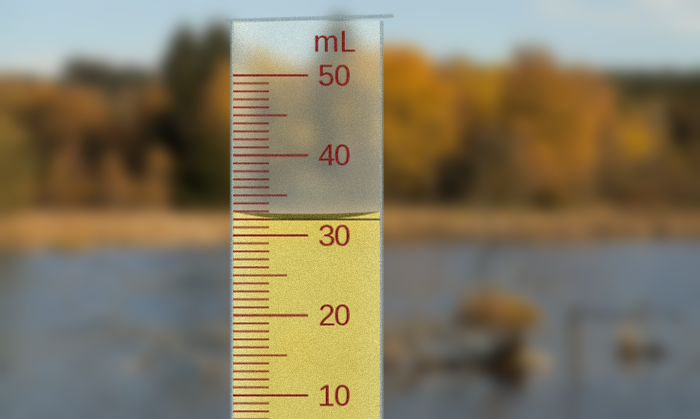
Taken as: 32 mL
